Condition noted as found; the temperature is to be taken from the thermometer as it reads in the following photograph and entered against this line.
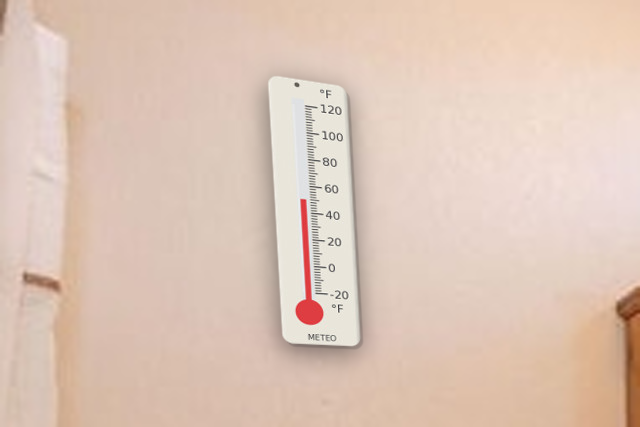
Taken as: 50 °F
